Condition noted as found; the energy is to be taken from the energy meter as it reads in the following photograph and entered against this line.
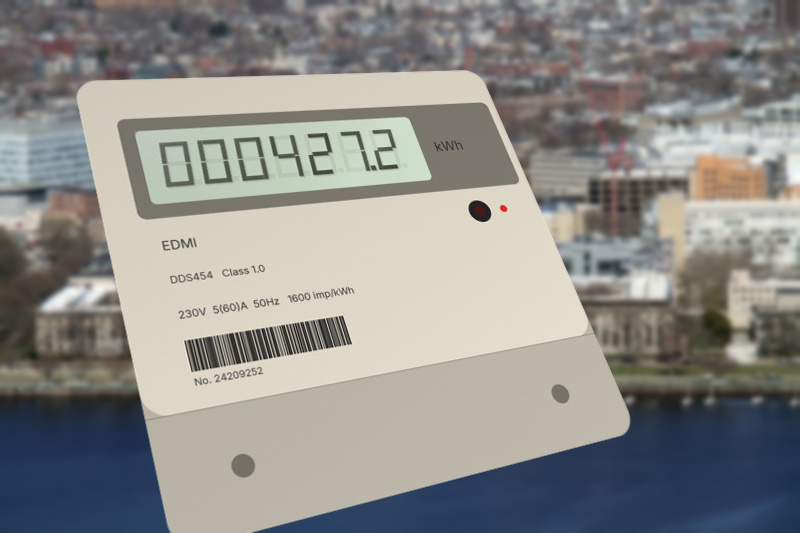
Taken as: 427.2 kWh
